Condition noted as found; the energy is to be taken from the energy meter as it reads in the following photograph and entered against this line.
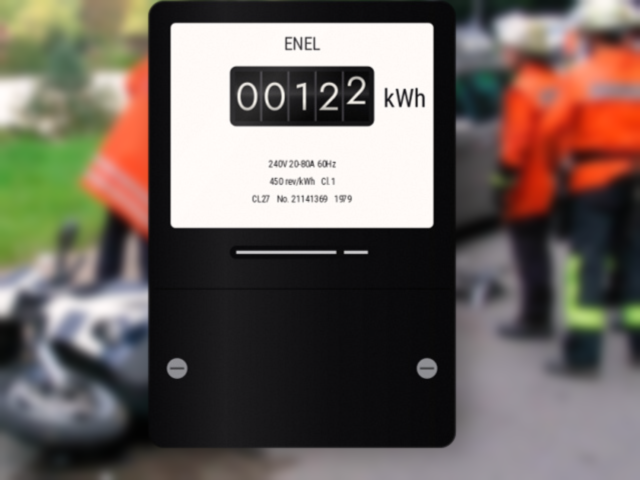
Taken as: 122 kWh
